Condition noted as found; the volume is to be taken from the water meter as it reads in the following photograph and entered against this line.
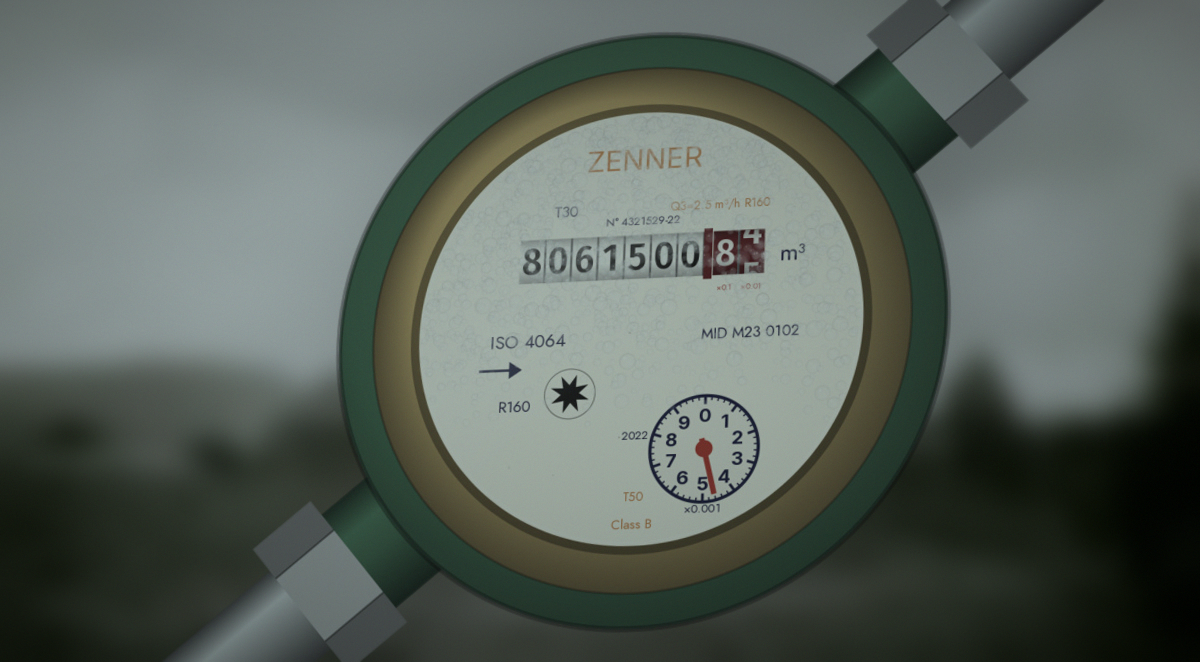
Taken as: 8061500.844 m³
